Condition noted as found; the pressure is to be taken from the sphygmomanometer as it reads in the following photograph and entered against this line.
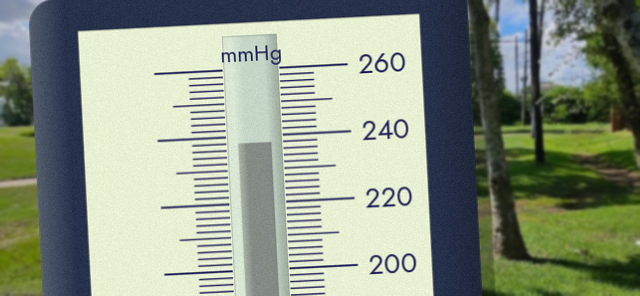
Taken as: 238 mmHg
